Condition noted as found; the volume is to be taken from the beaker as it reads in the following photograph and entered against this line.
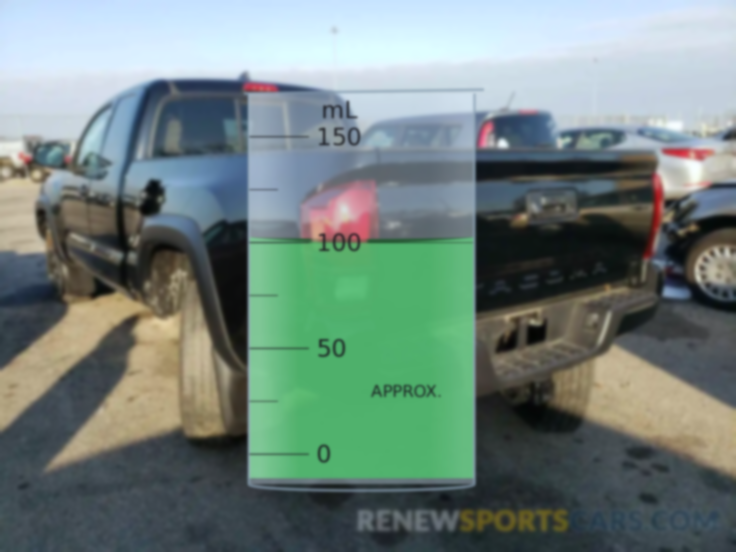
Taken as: 100 mL
